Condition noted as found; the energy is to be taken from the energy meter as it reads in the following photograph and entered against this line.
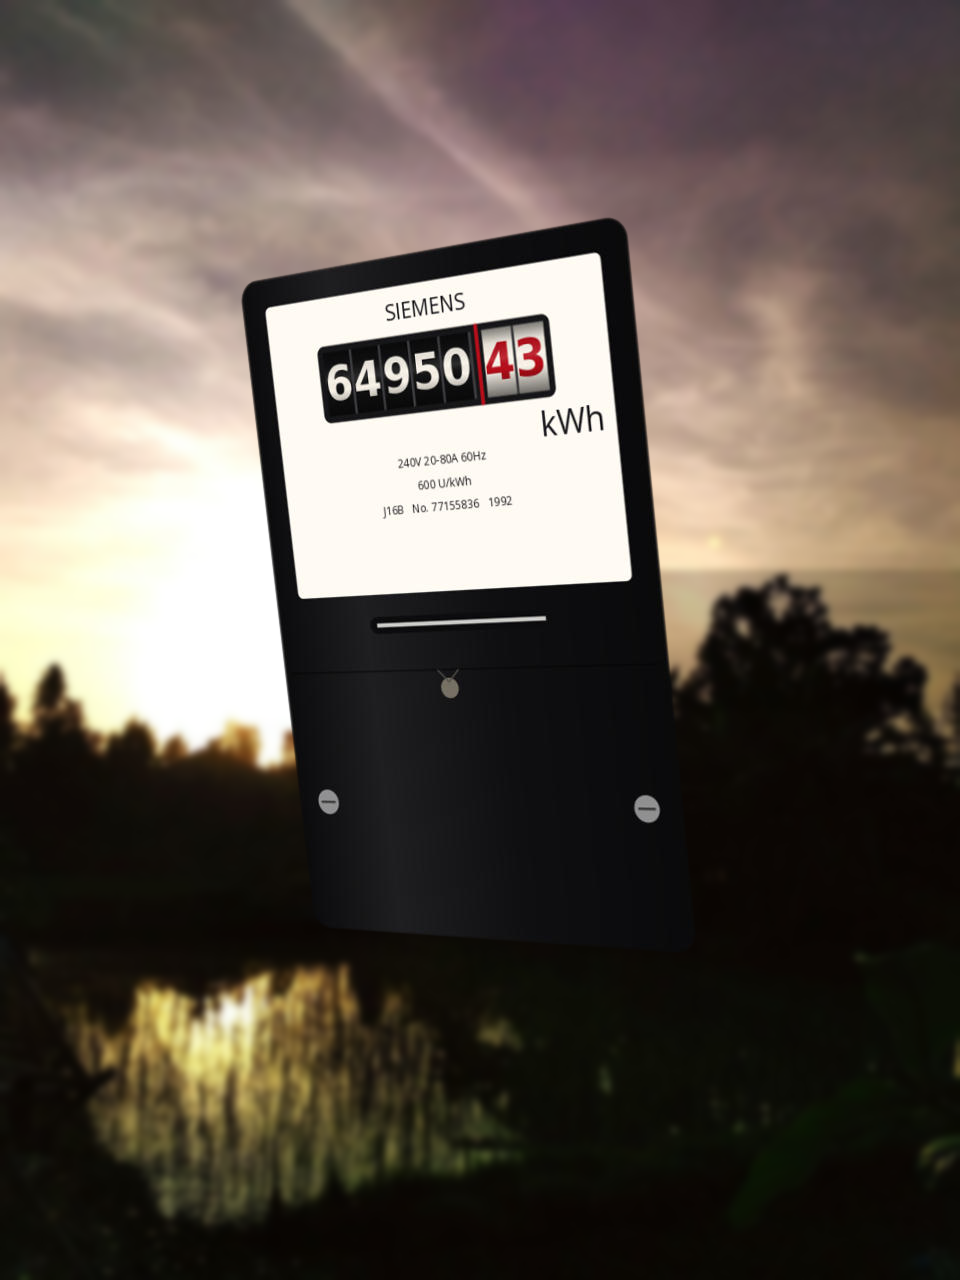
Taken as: 64950.43 kWh
